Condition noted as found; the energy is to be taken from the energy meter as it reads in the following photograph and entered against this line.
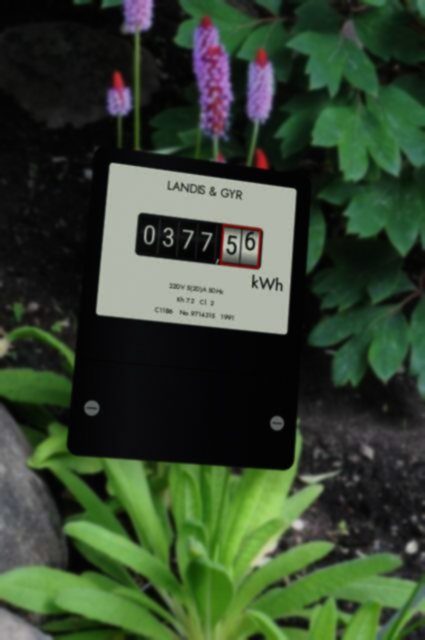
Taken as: 377.56 kWh
